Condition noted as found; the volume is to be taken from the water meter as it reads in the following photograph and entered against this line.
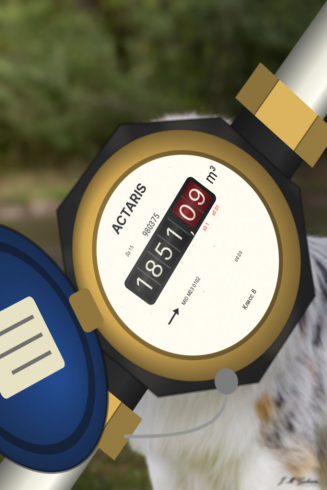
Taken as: 1851.09 m³
